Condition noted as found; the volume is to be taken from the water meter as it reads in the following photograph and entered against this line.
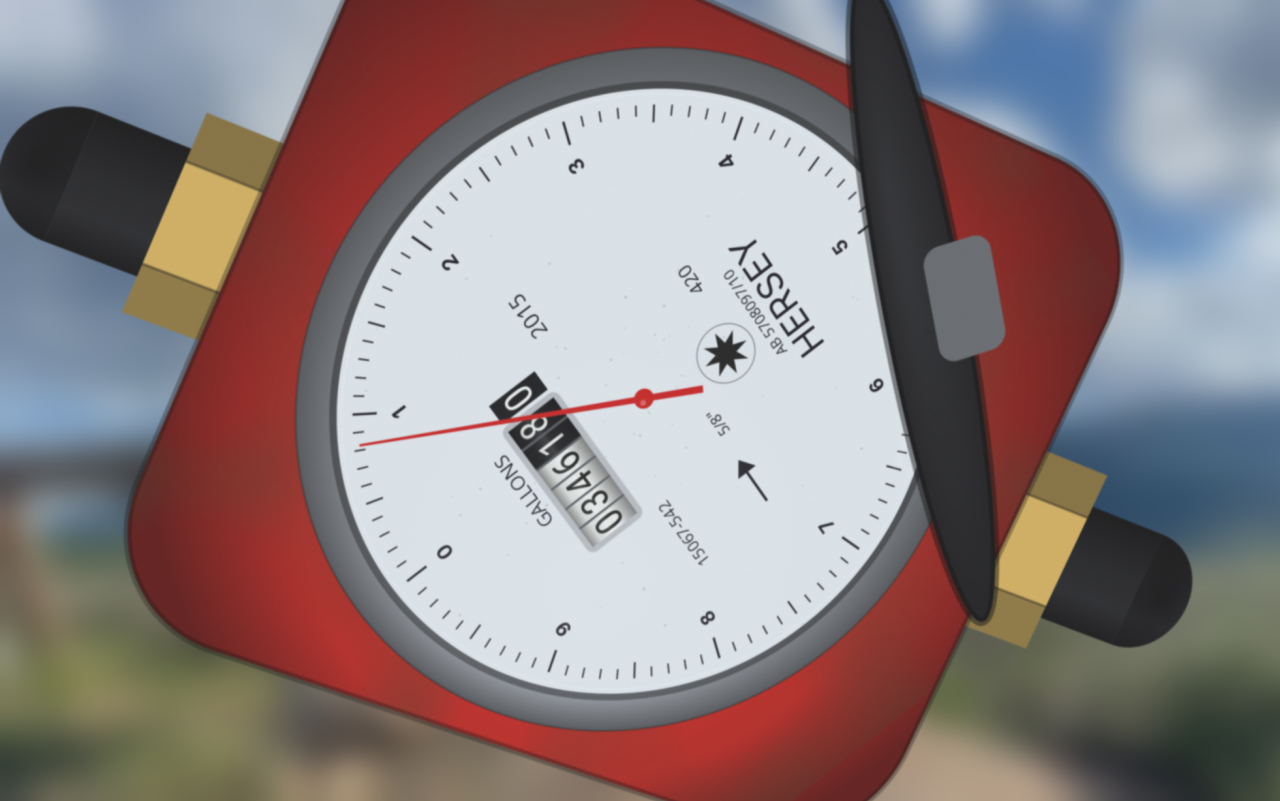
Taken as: 346180.8 gal
